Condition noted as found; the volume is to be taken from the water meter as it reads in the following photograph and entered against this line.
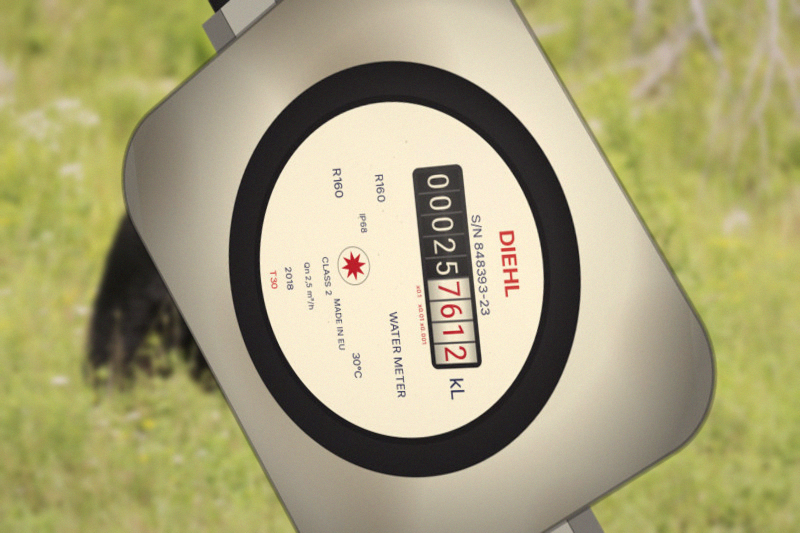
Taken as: 25.7612 kL
